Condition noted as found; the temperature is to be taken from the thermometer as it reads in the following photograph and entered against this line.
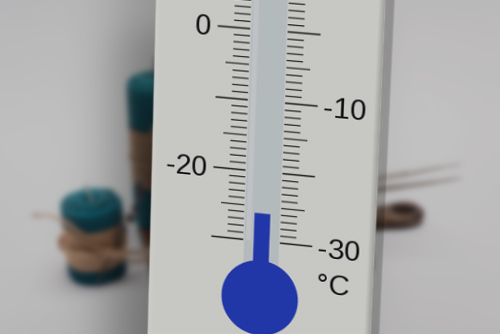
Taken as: -26 °C
